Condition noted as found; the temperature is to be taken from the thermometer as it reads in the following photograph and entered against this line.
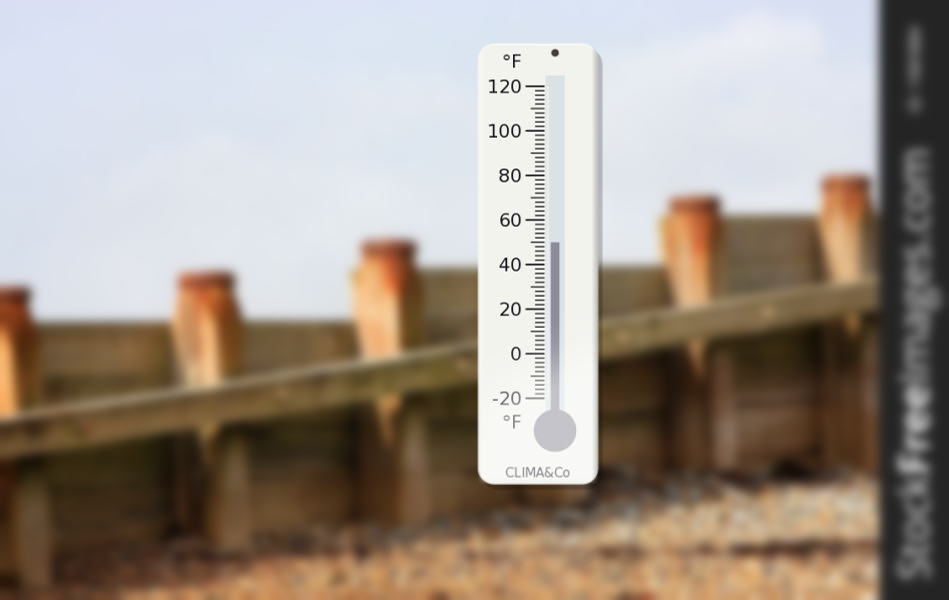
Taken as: 50 °F
